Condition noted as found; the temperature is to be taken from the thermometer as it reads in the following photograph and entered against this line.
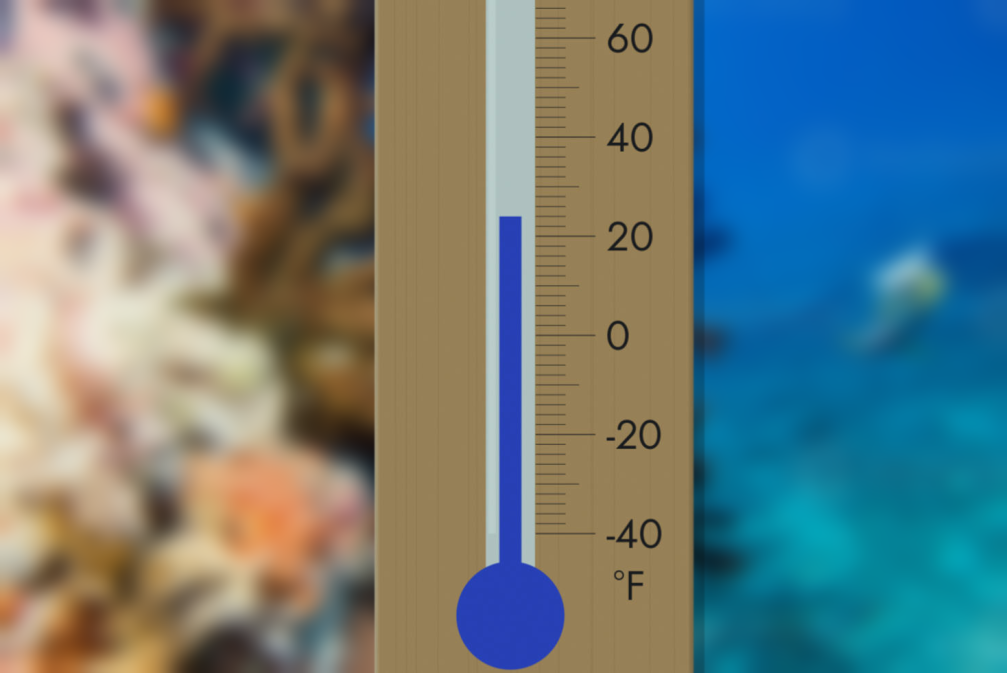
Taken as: 24 °F
